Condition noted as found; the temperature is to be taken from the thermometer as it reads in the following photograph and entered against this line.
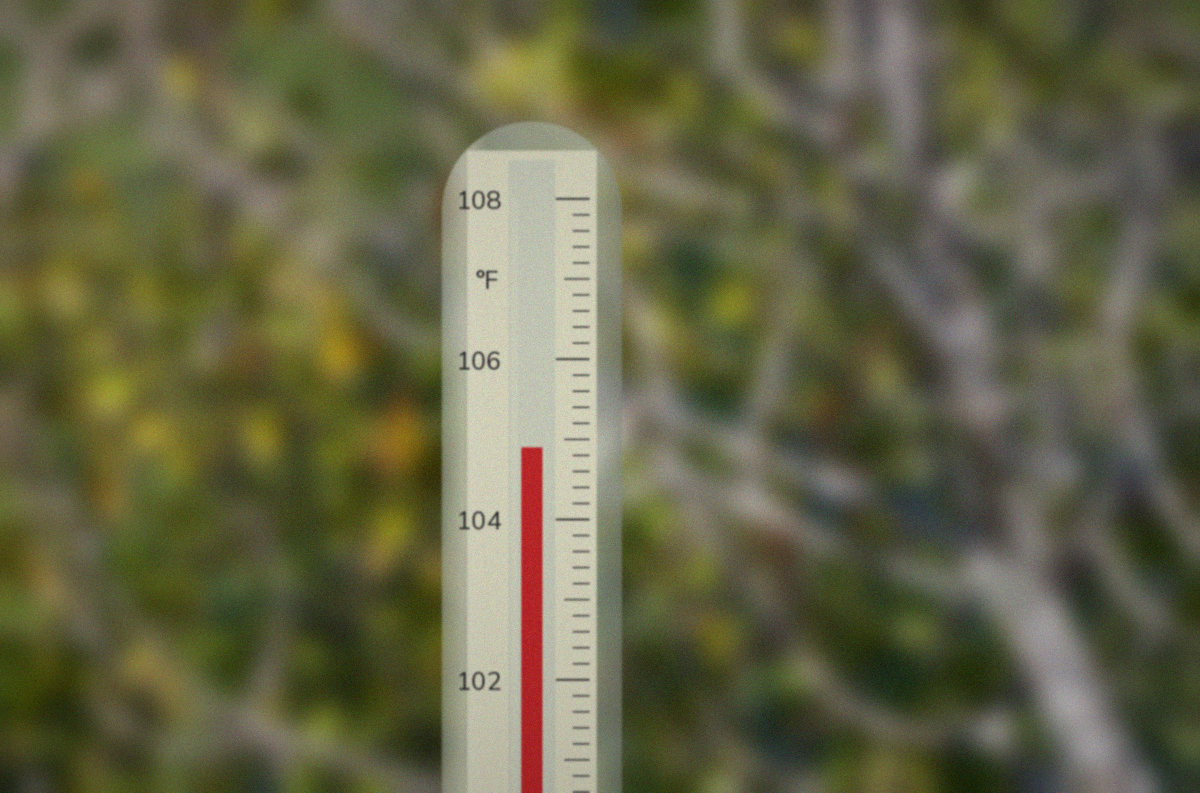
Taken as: 104.9 °F
